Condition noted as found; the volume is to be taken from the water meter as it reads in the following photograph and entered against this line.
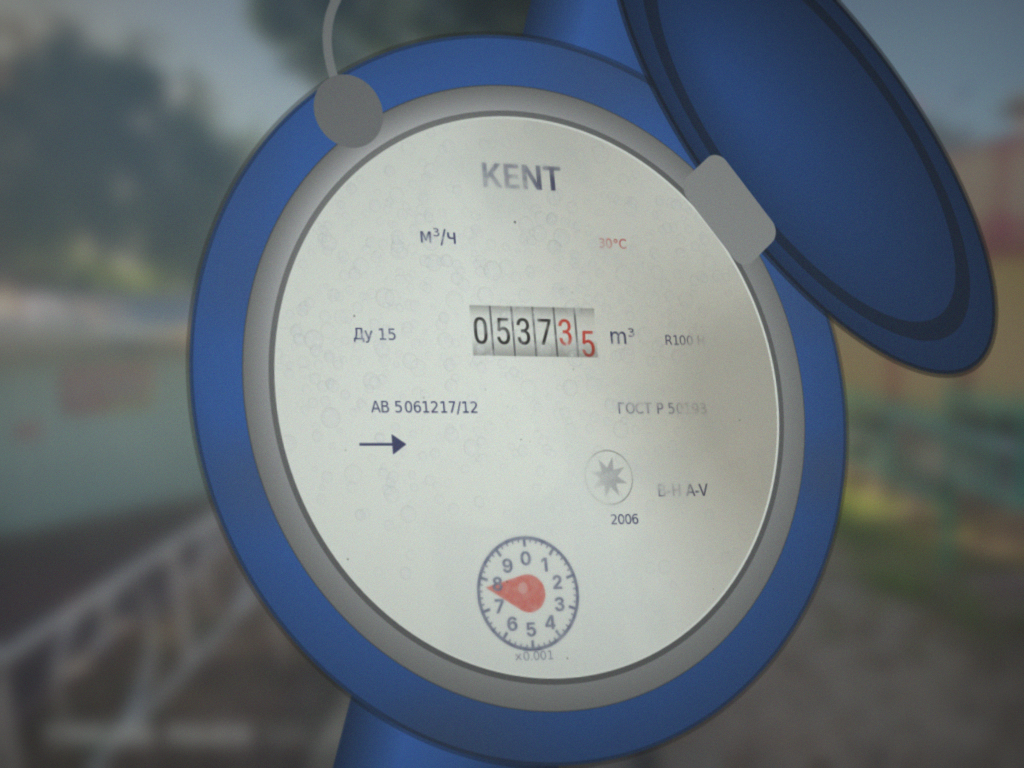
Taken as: 537.347 m³
